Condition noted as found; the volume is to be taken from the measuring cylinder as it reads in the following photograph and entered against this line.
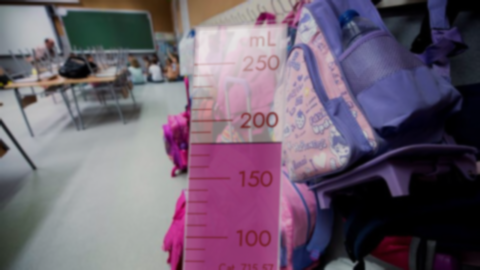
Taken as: 180 mL
